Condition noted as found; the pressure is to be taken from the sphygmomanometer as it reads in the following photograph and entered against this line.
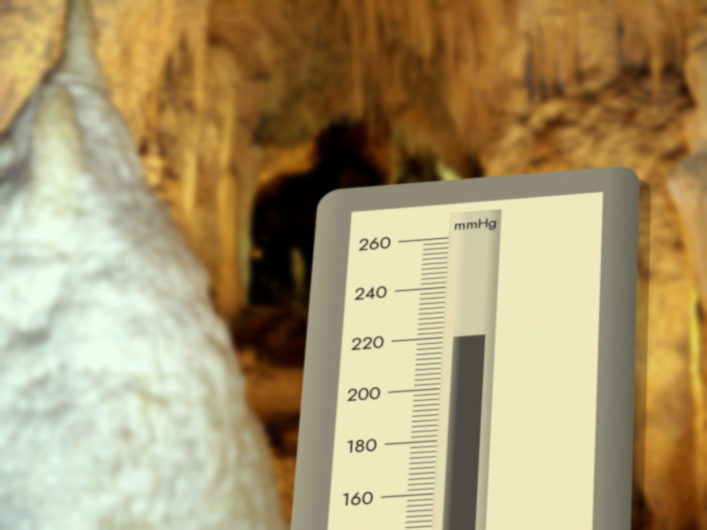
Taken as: 220 mmHg
